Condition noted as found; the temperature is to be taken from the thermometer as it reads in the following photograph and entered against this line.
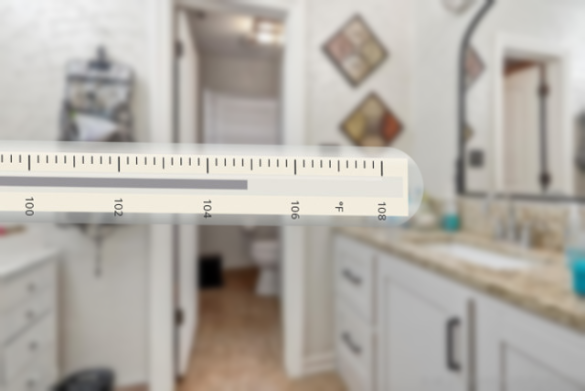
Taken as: 104.9 °F
